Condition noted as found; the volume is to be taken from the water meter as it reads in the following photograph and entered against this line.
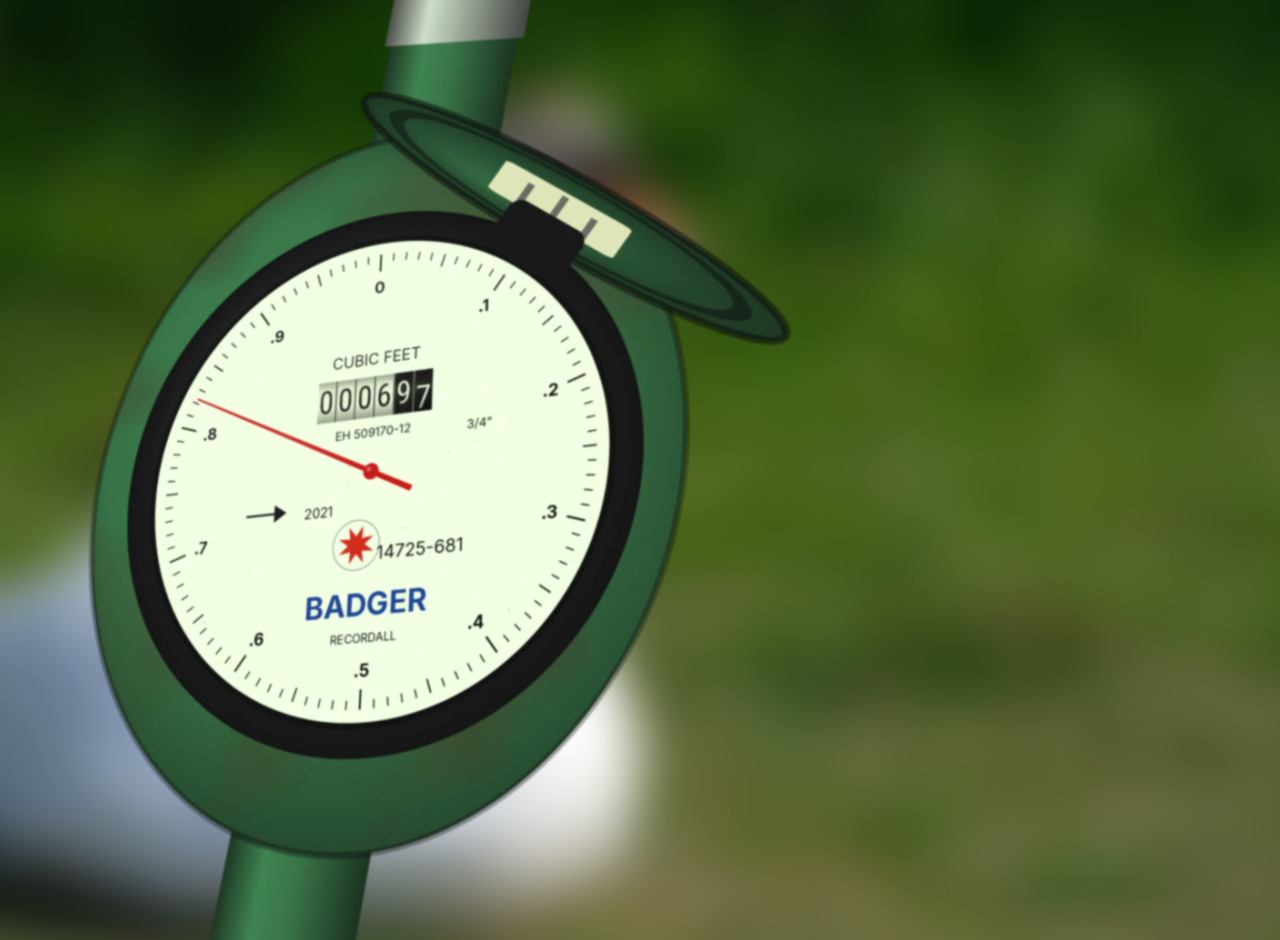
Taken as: 696.82 ft³
